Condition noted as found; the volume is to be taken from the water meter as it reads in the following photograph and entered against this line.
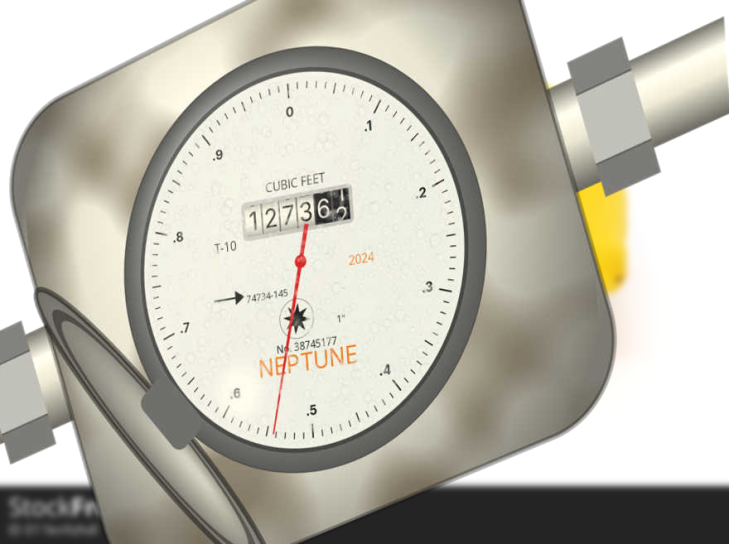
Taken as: 127361.54 ft³
